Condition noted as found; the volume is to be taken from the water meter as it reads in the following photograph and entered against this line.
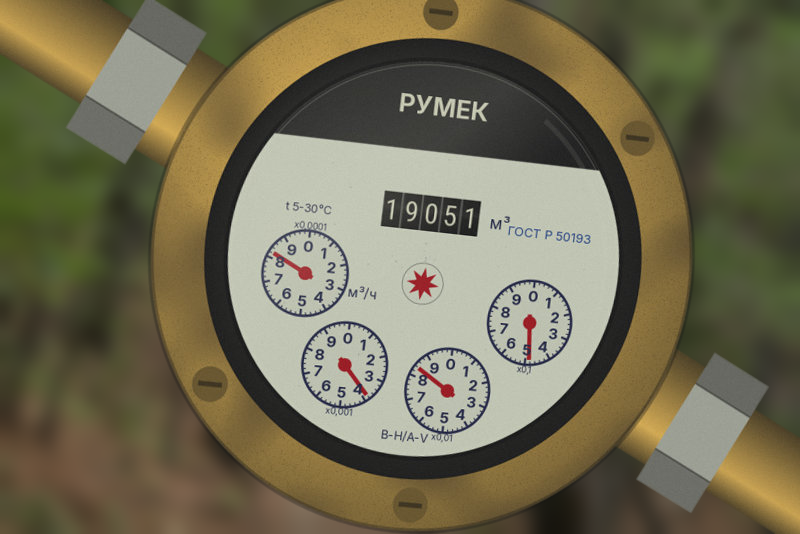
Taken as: 19051.4838 m³
